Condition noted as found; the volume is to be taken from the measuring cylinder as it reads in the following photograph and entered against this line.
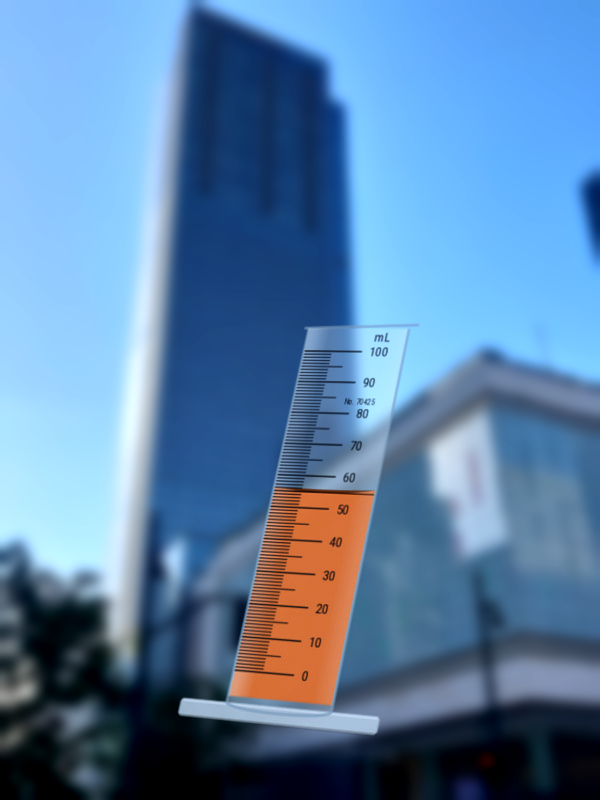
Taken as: 55 mL
